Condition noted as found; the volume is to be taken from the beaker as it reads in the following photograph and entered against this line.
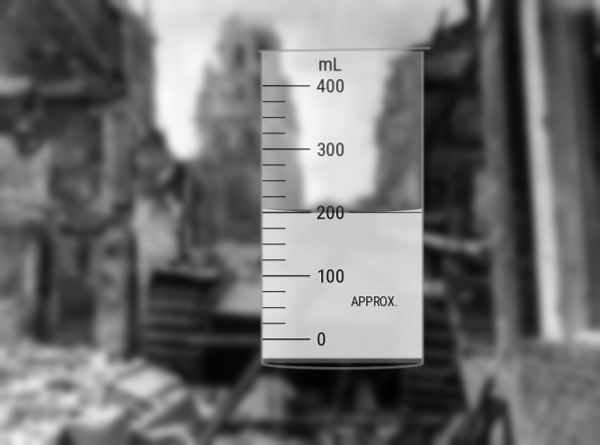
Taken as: 200 mL
